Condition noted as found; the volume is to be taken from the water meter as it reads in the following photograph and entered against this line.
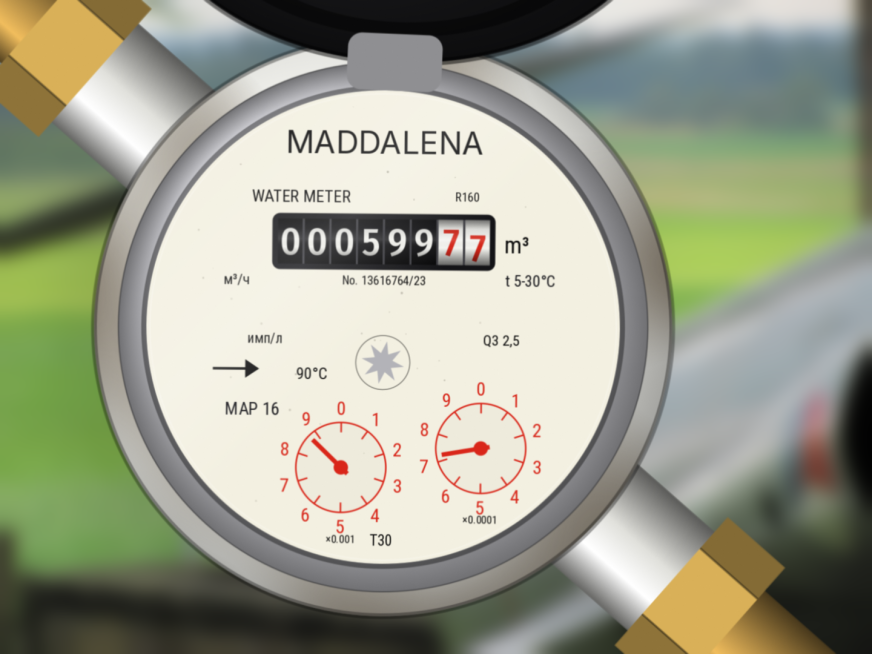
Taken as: 599.7687 m³
